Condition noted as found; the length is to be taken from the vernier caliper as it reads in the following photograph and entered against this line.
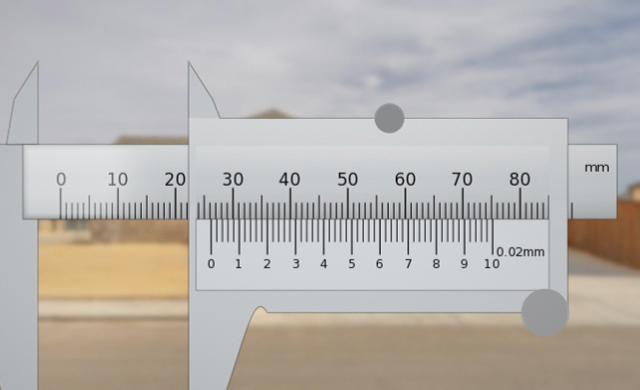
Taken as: 26.2 mm
